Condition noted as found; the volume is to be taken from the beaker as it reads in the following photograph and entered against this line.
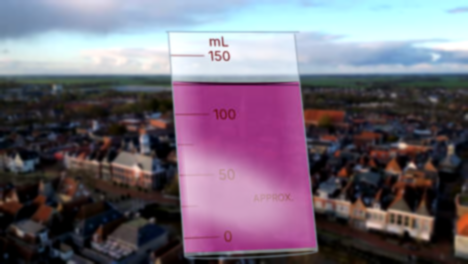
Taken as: 125 mL
